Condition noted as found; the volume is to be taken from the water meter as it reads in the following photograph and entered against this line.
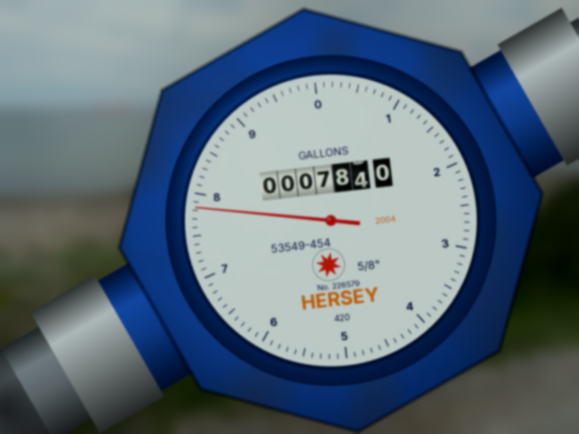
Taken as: 7837.8 gal
